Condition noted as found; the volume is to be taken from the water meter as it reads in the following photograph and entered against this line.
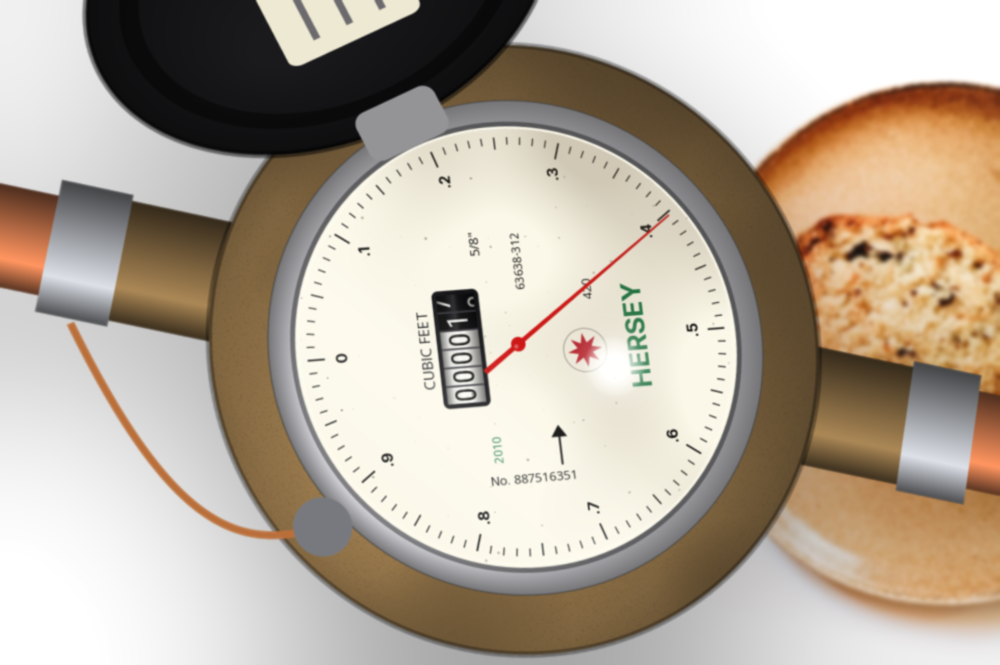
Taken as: 17.40 ft³
